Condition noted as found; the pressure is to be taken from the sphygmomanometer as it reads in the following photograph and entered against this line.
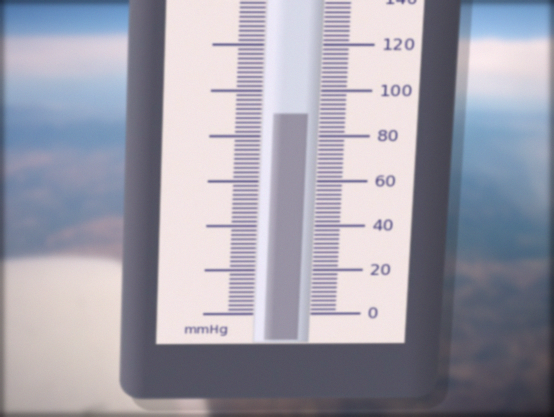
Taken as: 90 mmHg
